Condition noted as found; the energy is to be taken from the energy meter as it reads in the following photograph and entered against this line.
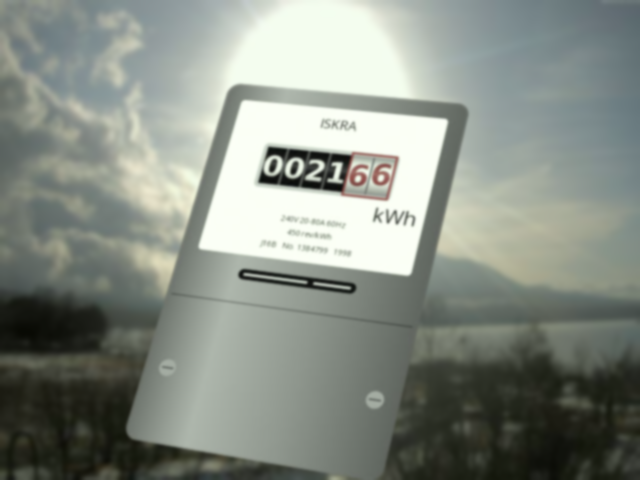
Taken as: 21.66 kWh
